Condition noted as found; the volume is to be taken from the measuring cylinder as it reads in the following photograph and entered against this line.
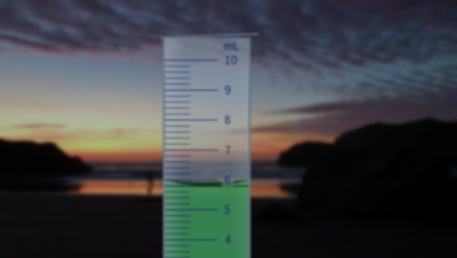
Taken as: 5.8 mL
